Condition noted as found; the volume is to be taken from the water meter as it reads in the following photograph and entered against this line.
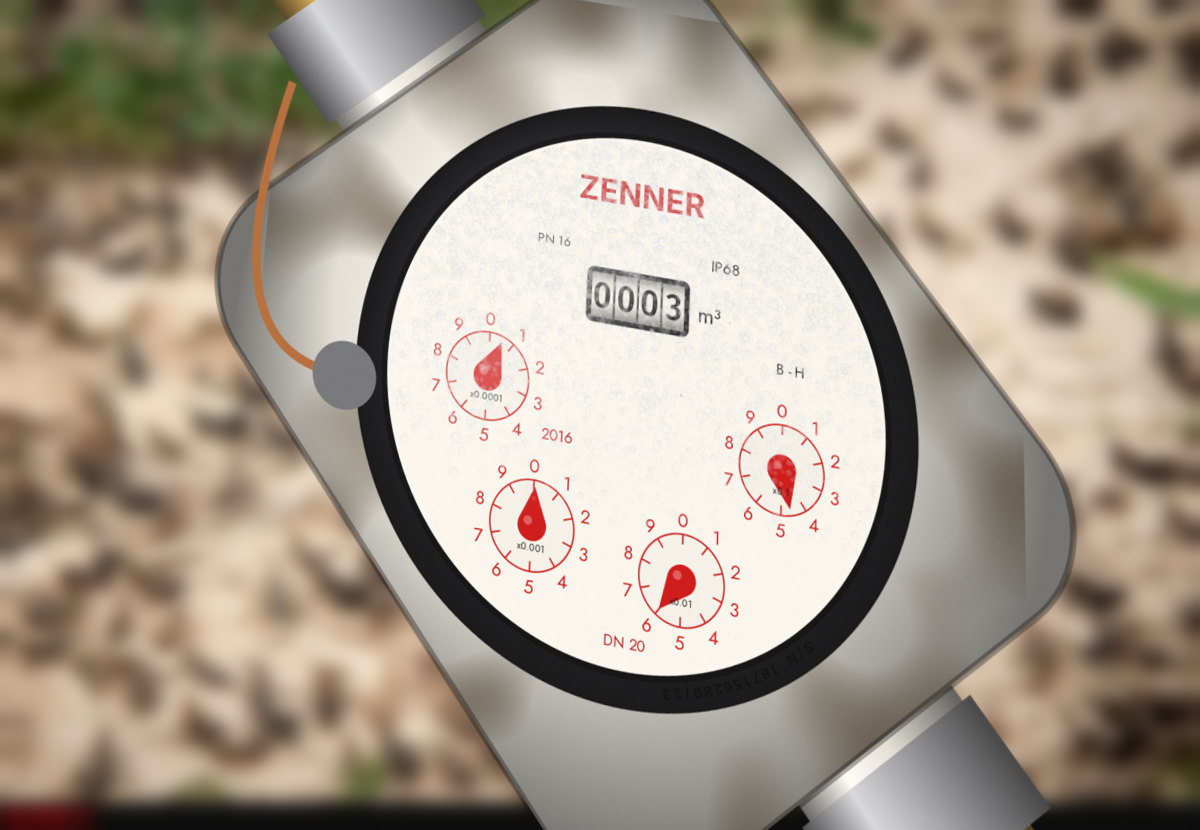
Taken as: 3.4600 m³
